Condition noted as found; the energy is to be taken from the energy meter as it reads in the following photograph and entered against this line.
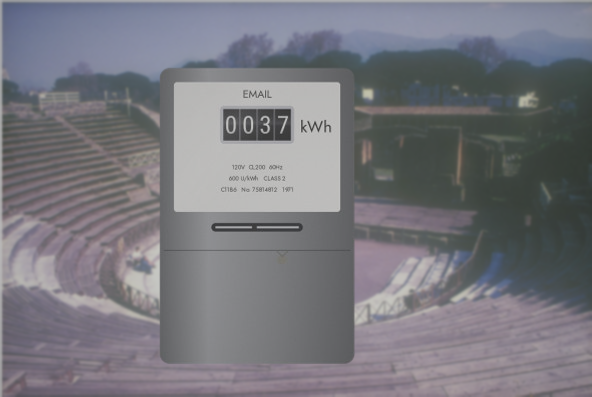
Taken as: 37 kWh
